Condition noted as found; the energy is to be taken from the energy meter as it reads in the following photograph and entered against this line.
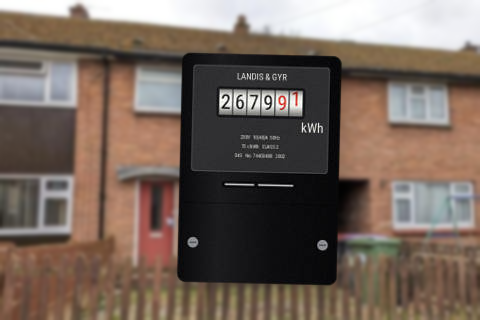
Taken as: 2679.91 kWh
